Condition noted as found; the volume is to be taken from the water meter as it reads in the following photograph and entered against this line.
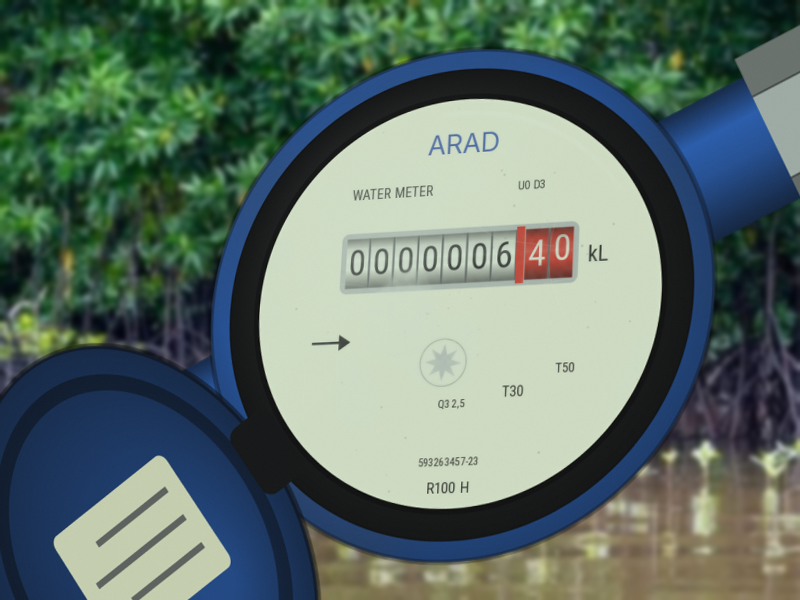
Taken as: 6.40 kL
